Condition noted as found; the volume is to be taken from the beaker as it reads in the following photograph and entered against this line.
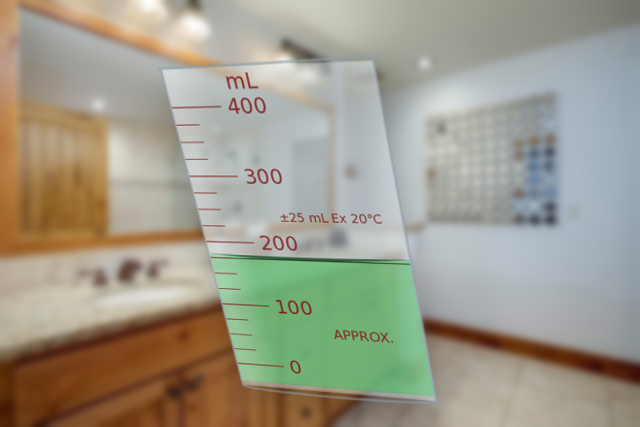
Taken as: 175 mL
